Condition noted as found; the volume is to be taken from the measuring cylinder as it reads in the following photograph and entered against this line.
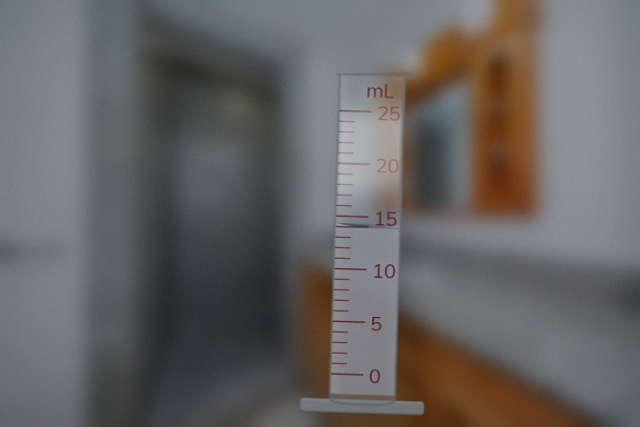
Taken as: 14 mL
